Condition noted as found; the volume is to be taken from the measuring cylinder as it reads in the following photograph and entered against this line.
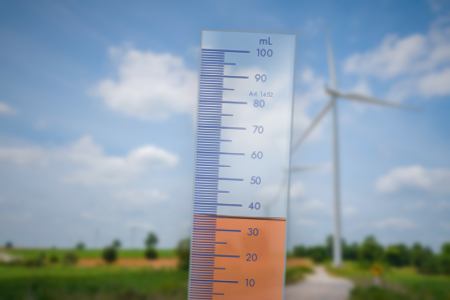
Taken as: 35 mL
